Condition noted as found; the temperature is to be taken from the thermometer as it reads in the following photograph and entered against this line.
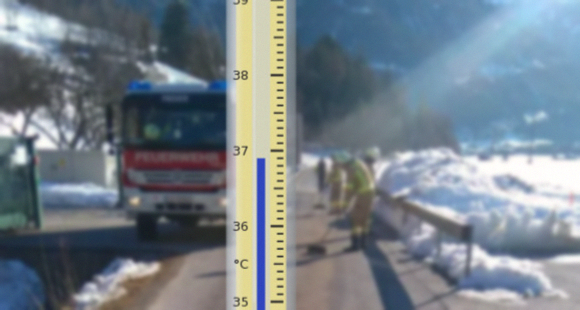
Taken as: 36.9 °C
